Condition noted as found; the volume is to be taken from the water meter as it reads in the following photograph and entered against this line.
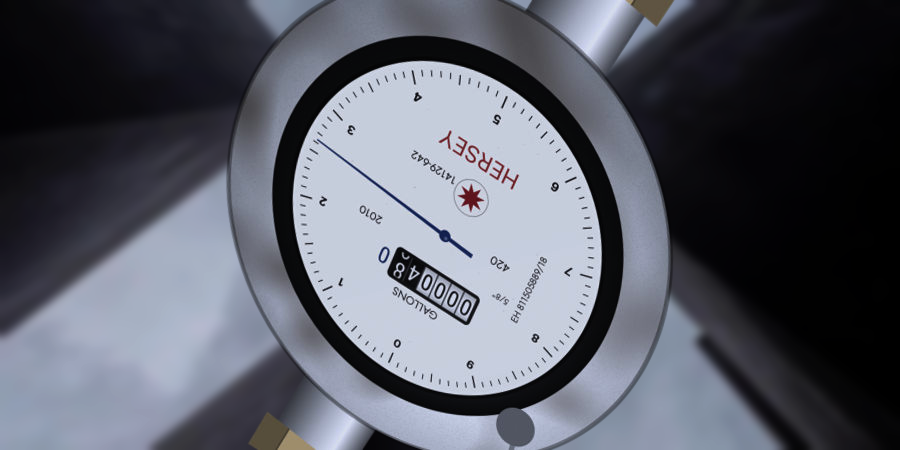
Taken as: 482.6 gal
